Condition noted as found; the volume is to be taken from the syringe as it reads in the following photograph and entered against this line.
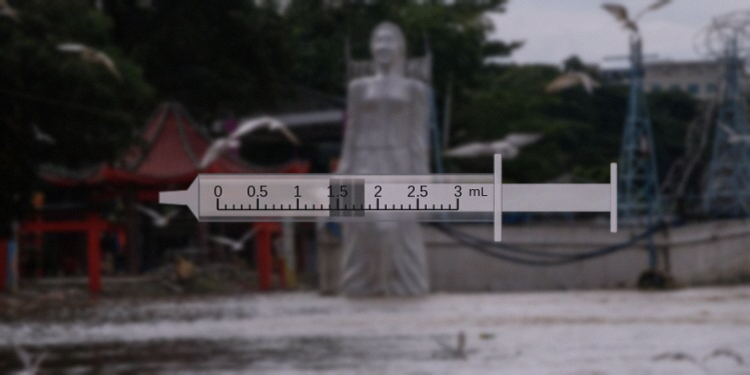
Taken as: 1.4 mL
